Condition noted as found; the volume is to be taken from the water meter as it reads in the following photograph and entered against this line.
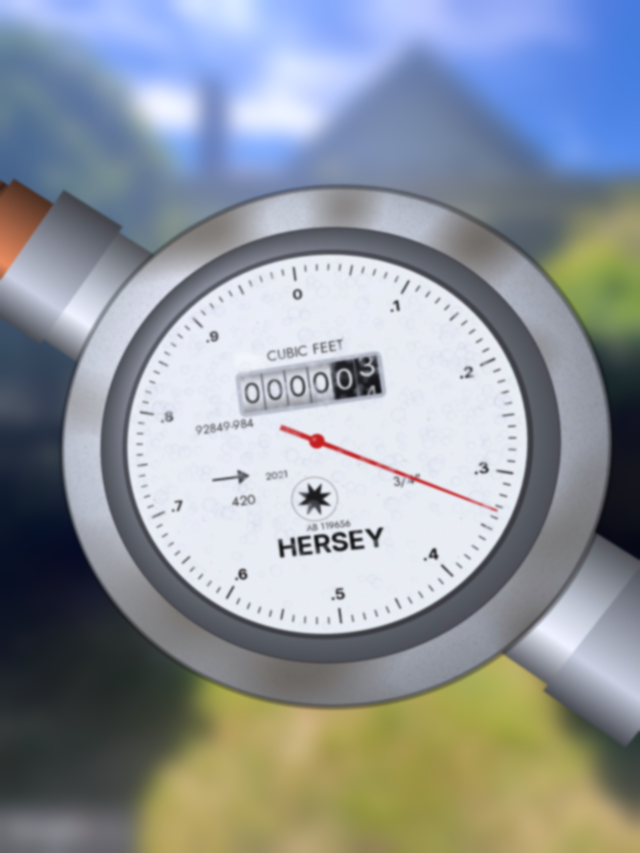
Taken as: 3.33 ft³
